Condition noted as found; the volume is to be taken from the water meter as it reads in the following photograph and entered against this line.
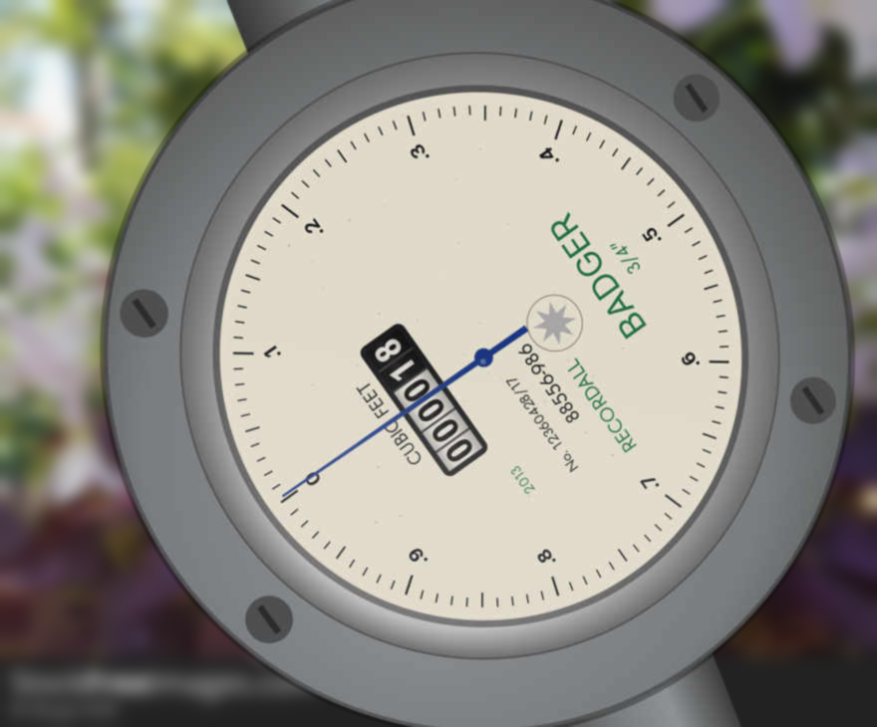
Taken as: 18.00 ft³
